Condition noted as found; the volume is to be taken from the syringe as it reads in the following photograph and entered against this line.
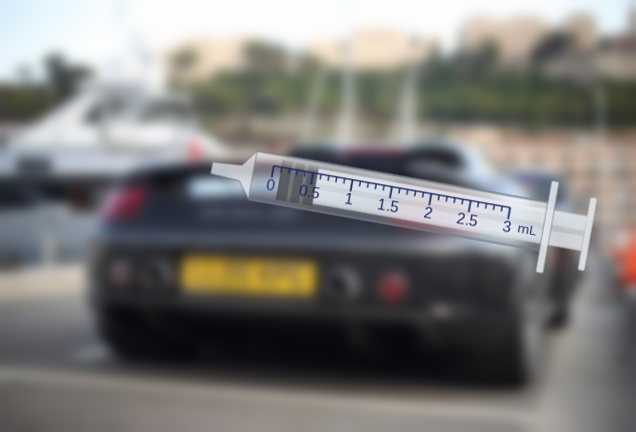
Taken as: 0.1 mL
